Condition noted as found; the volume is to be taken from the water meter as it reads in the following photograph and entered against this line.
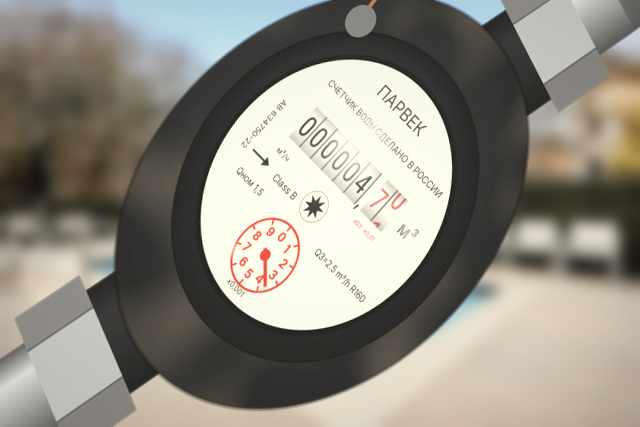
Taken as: 4.703 m³
